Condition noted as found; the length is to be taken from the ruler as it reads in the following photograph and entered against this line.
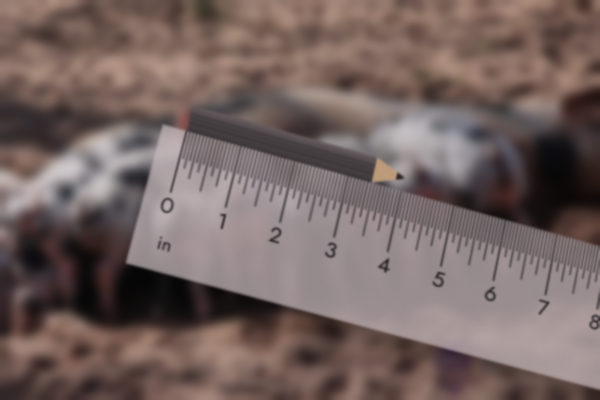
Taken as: 4 in
